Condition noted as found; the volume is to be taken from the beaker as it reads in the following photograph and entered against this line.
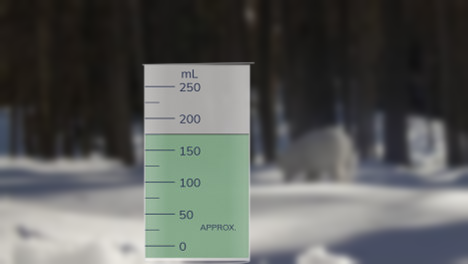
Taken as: 175 mL
